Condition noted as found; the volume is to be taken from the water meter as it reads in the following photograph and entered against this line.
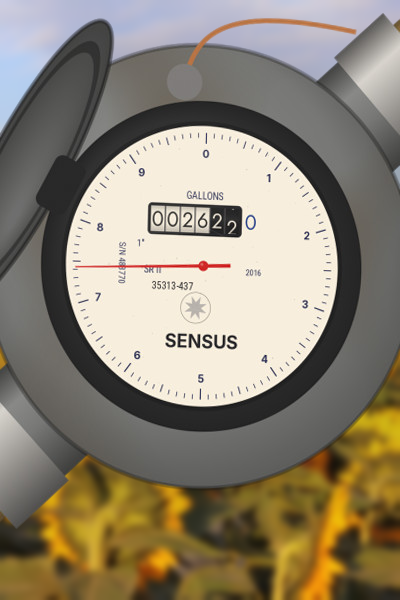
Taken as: 26217.4 gal
